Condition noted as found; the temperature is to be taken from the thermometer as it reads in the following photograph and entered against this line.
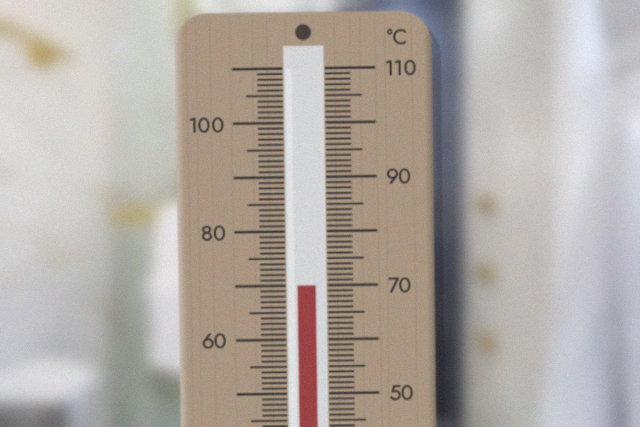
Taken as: 70 °C
